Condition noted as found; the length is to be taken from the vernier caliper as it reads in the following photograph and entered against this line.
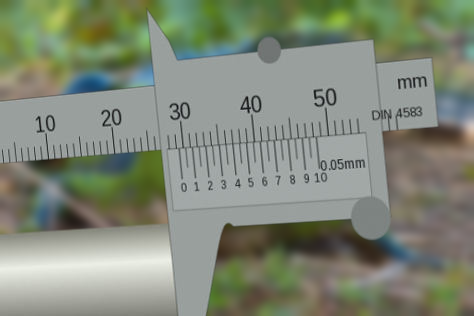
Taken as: 29.4 mm
